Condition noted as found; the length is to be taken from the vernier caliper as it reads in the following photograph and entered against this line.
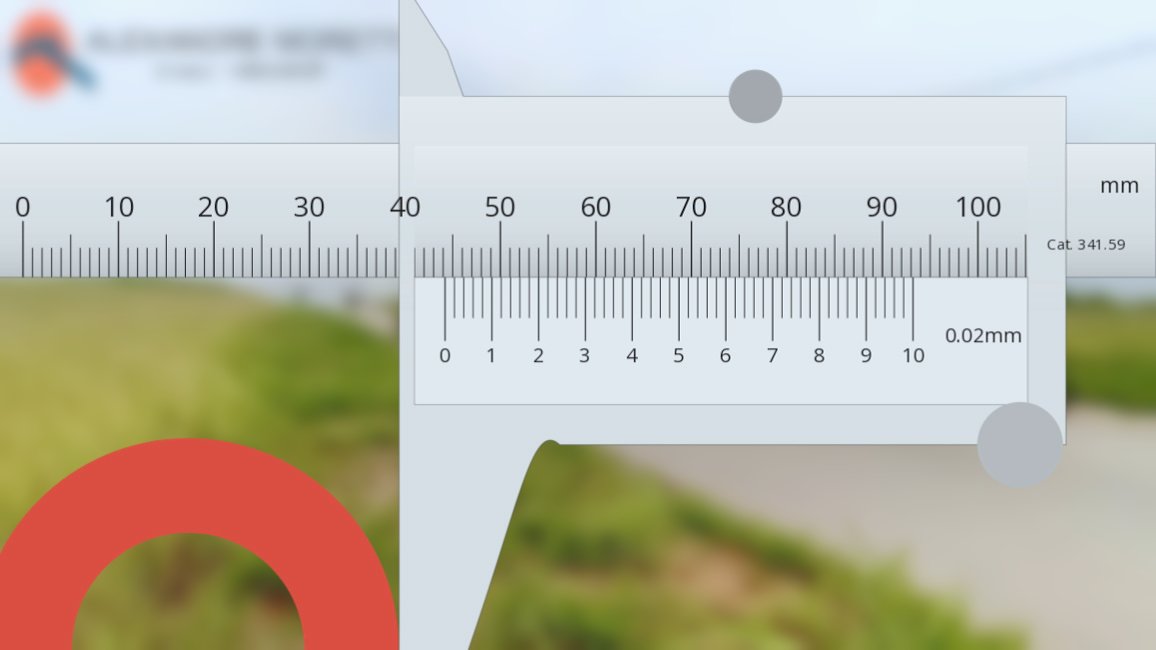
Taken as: 44.2 mm
